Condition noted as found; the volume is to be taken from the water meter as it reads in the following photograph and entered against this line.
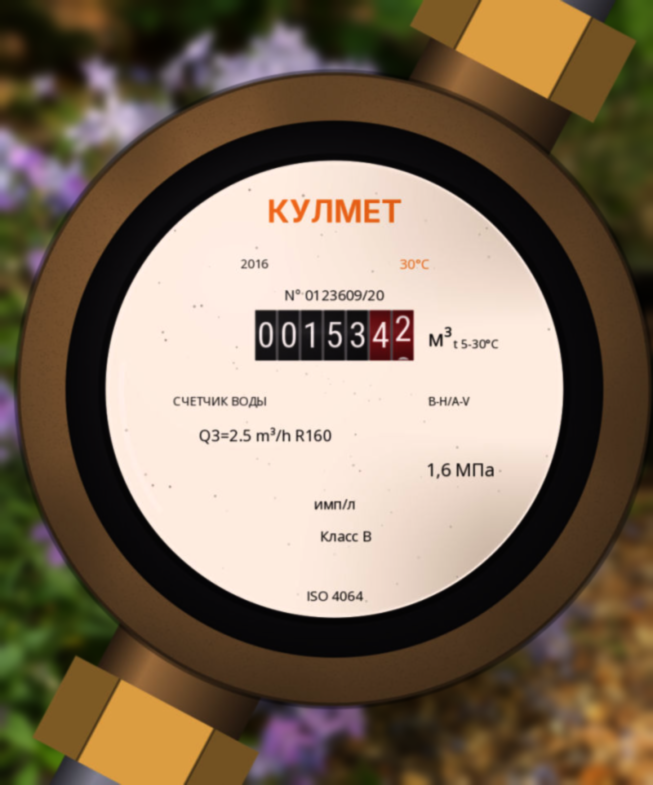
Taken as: 153.42 m³
